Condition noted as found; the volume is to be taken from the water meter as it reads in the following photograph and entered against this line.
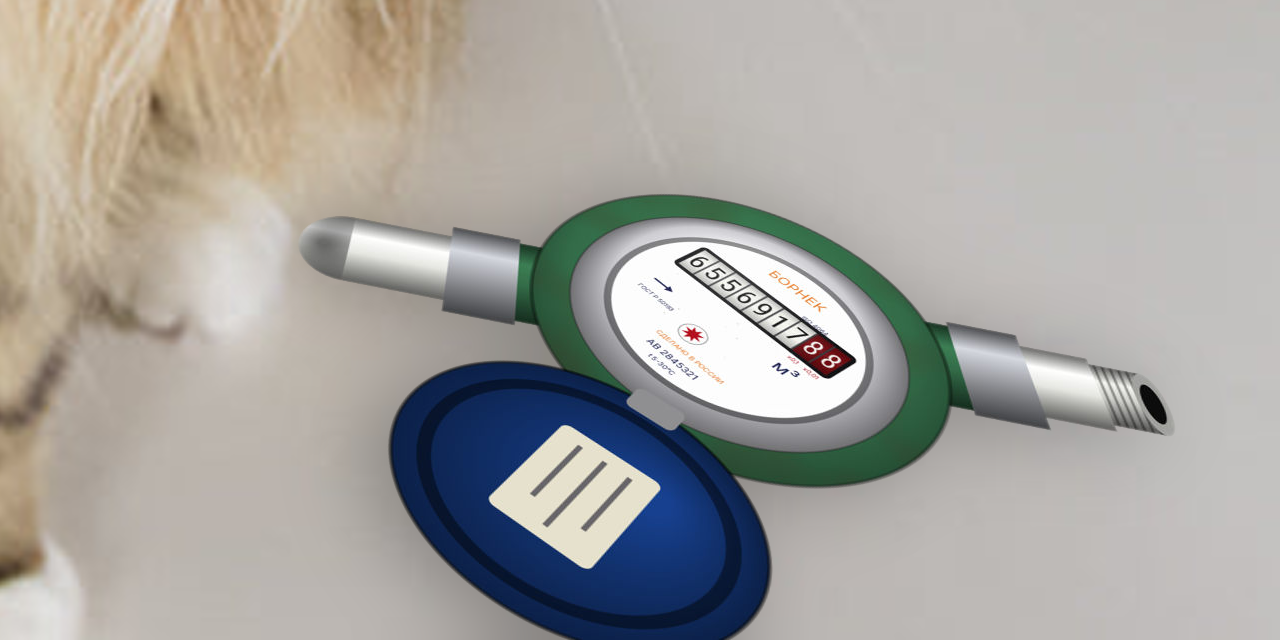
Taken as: 6556917.88 m³
